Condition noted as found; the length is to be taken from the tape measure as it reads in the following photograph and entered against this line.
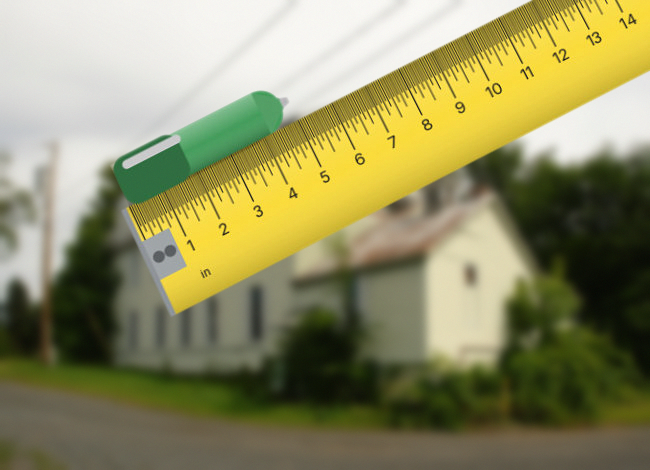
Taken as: 5 in
